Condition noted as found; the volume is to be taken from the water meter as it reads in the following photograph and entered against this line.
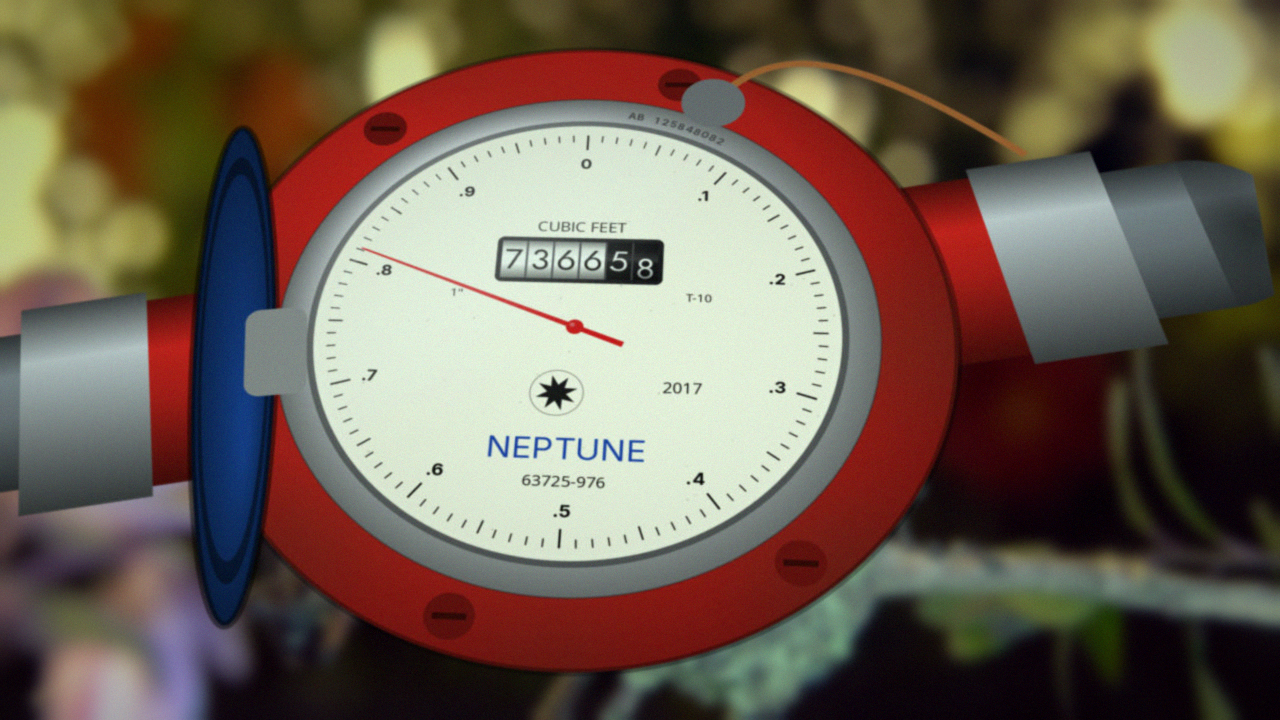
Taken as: 736657.81 ft³
